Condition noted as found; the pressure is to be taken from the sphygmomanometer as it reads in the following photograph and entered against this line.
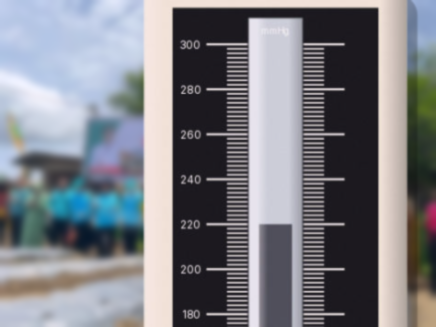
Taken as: 220 mmHg
